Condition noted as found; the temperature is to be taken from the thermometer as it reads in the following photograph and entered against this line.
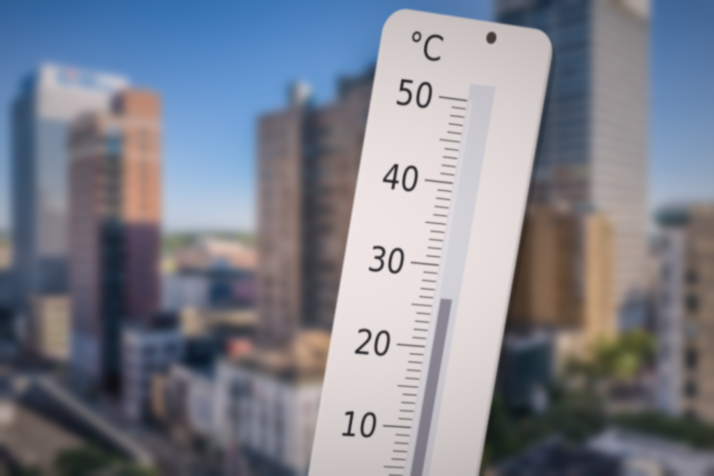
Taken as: 26 °C
